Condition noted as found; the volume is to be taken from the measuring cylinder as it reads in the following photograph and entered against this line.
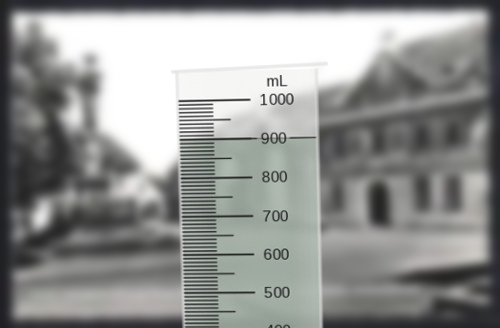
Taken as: 900 mL
